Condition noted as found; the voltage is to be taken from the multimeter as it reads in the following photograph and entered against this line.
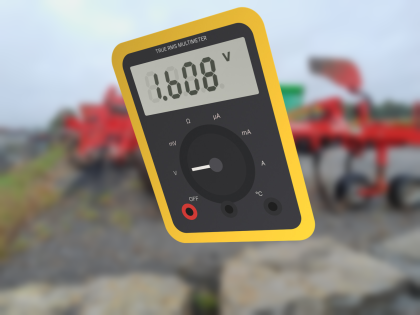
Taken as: 1.608 V
